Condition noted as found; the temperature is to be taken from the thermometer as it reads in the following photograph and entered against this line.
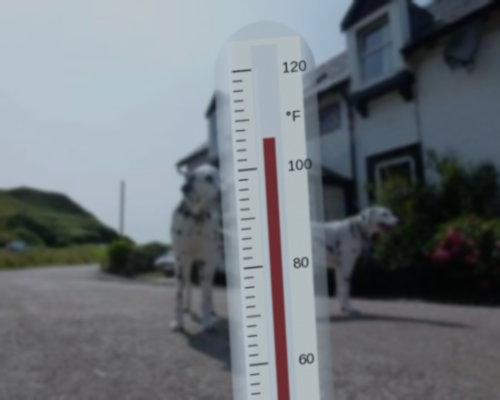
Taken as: 106 °F
